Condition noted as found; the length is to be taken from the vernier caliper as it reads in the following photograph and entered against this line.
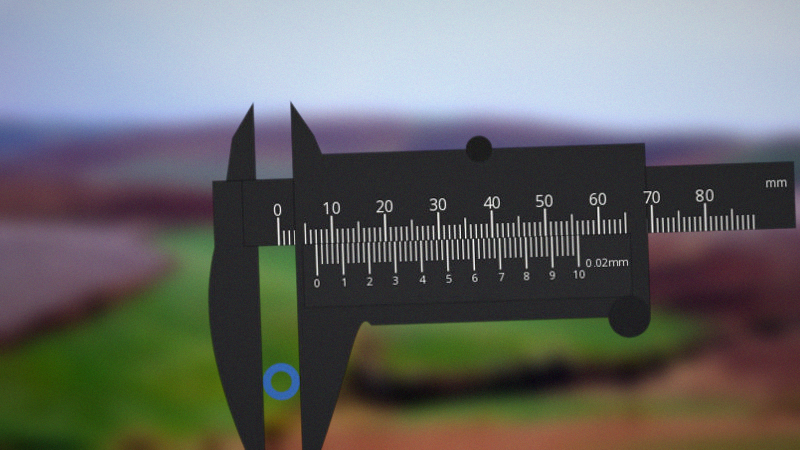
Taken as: 7.0 mm
